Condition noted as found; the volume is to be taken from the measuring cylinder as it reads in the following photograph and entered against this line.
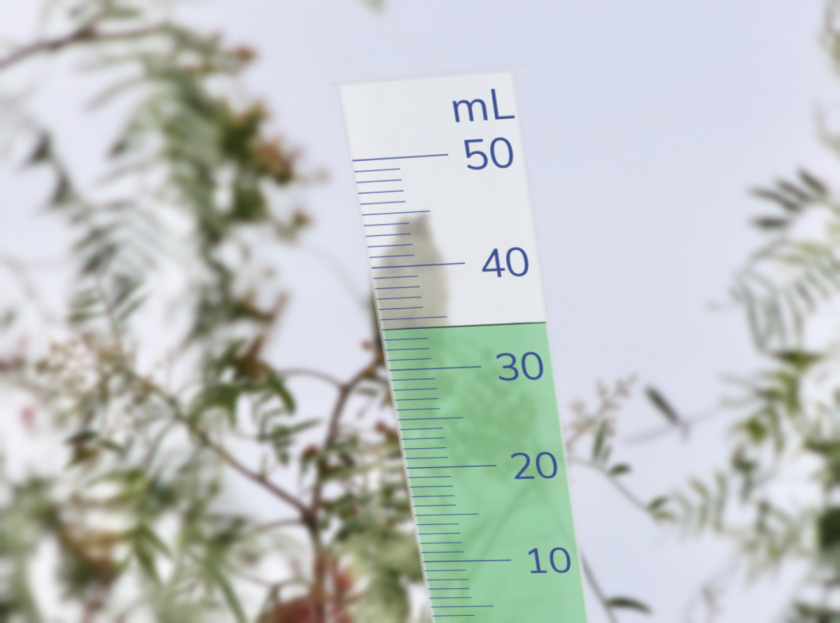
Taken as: 34 mL
